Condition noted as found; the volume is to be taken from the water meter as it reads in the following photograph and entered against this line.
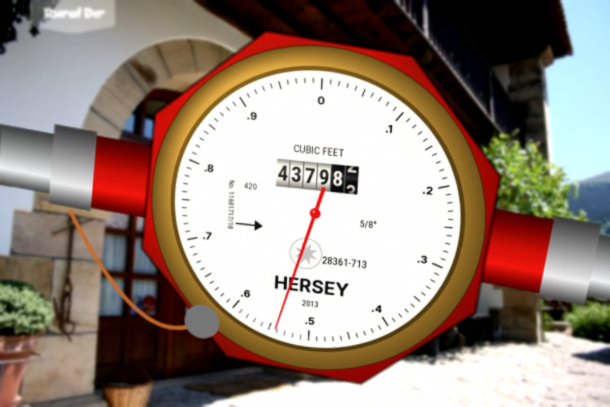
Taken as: 437982.54 ft³
